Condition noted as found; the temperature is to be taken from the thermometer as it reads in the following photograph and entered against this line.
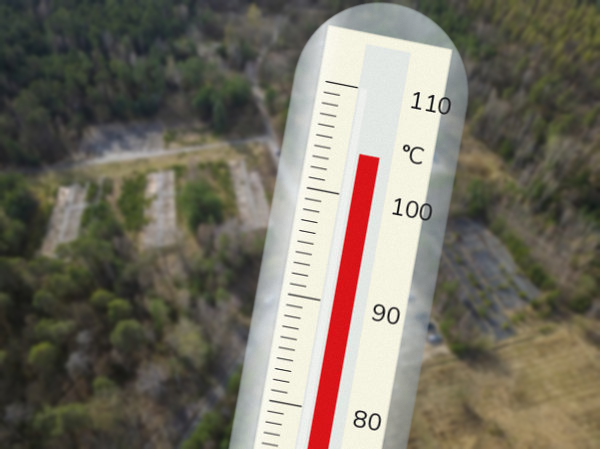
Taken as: 104 °C
